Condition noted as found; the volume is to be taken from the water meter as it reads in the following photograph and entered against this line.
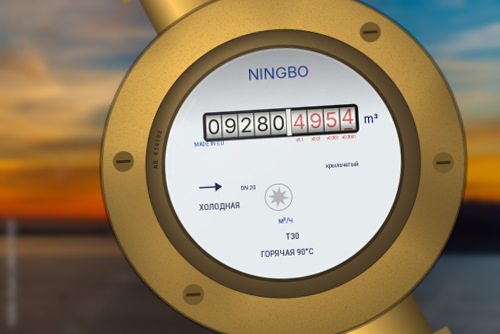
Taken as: 9280.4954 m³
